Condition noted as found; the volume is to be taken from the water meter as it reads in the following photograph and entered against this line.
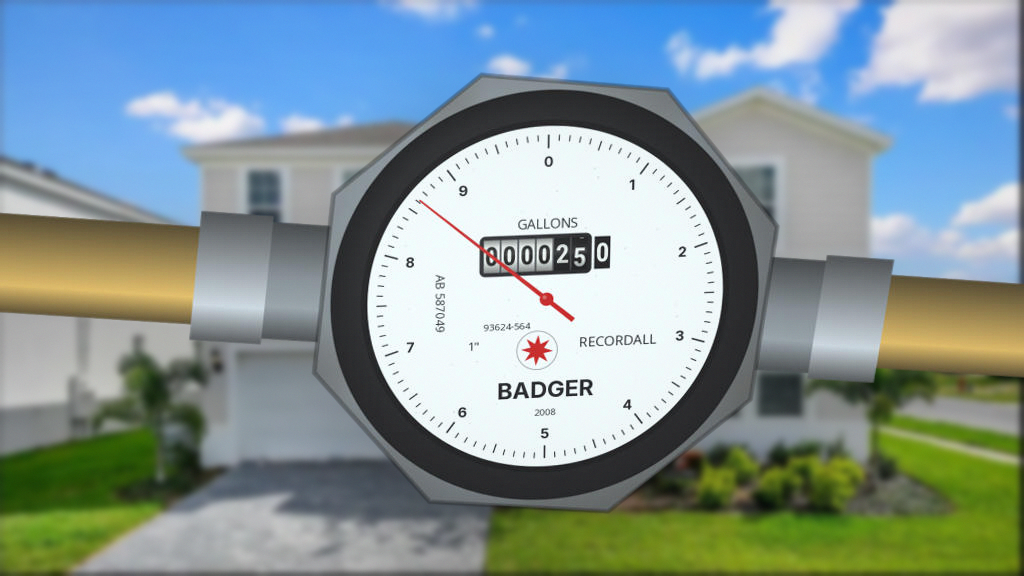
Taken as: 248.6 gal
